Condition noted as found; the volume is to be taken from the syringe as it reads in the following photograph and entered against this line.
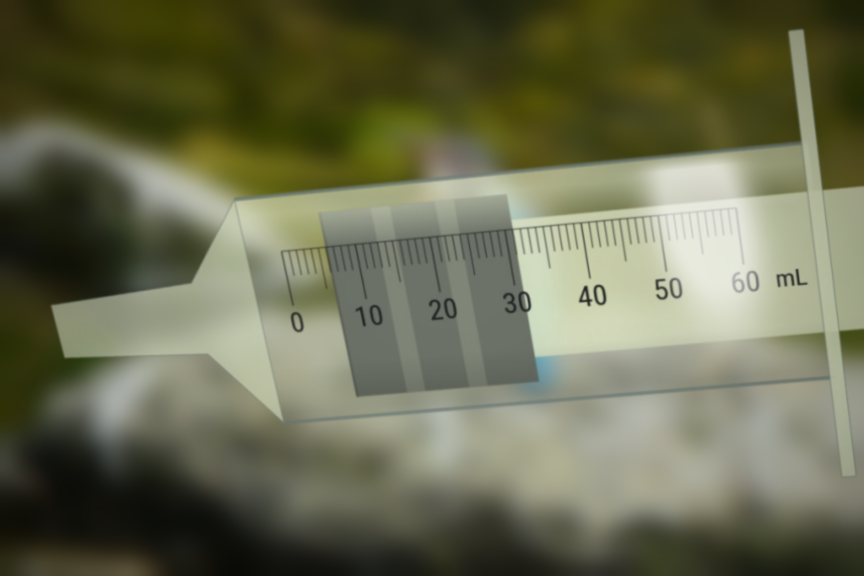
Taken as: 6 mL
